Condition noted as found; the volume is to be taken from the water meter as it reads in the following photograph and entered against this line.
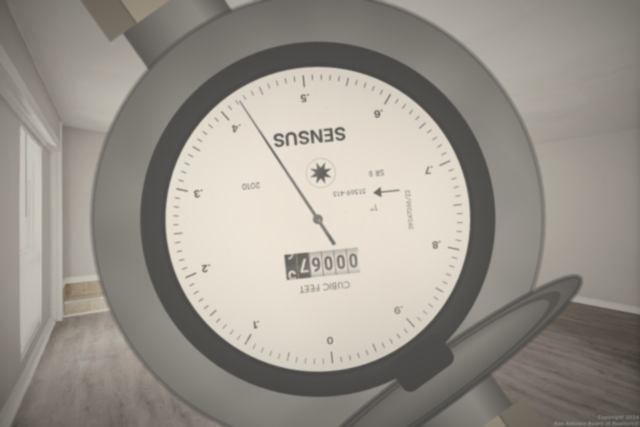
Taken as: 675.42 ft³
